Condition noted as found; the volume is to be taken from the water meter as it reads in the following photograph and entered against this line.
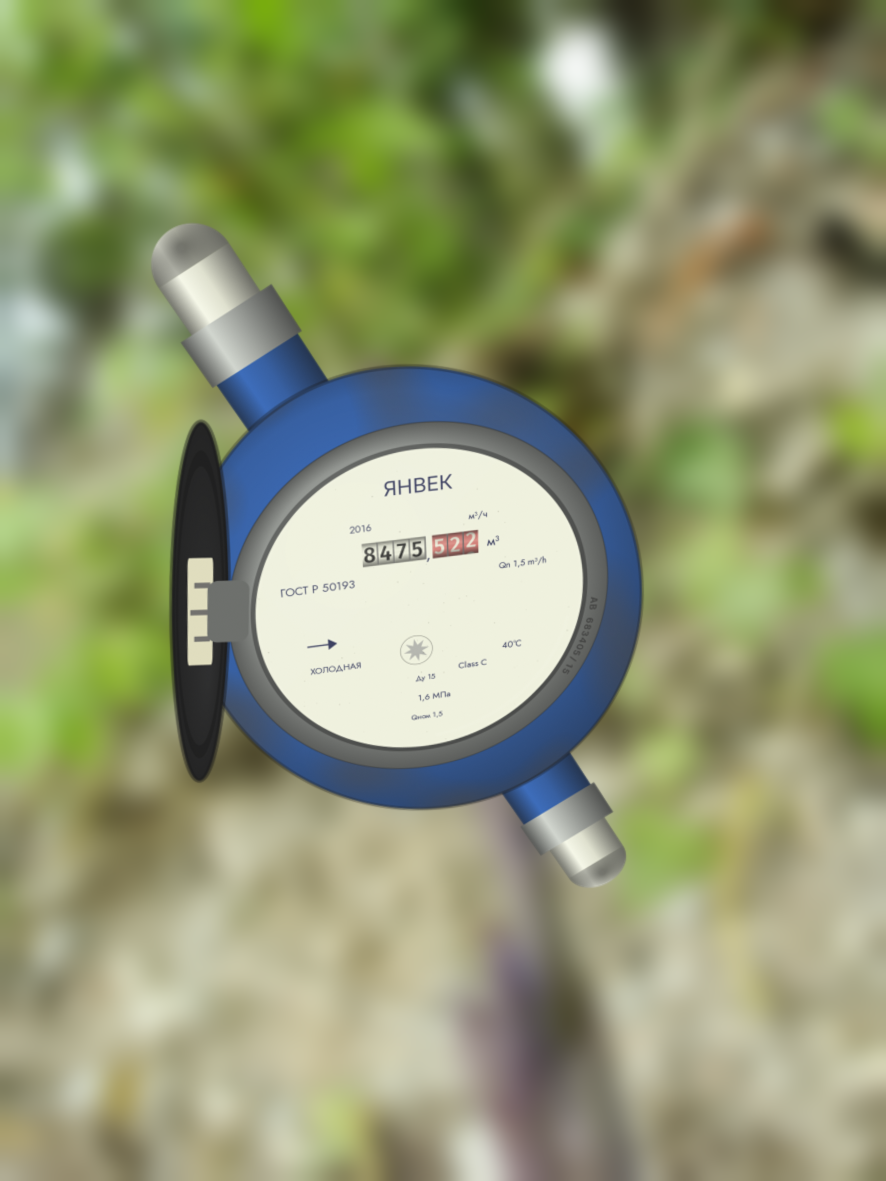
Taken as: 8475.522 m³
